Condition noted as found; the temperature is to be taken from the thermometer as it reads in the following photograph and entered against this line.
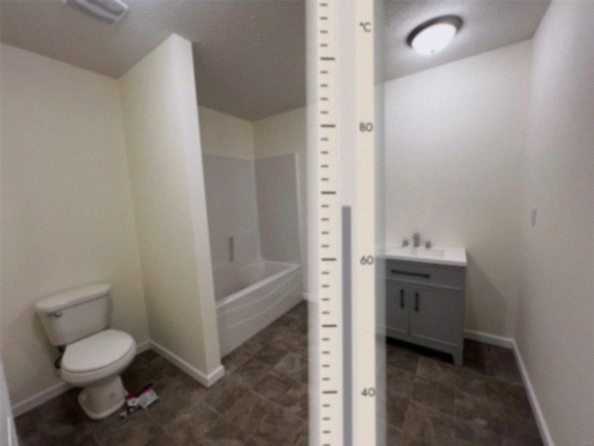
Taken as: 68 °C
